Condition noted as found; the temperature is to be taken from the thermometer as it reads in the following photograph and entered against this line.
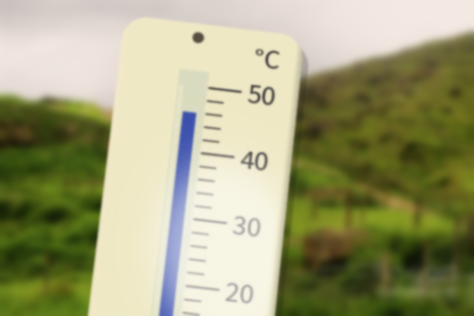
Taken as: 46 °C
